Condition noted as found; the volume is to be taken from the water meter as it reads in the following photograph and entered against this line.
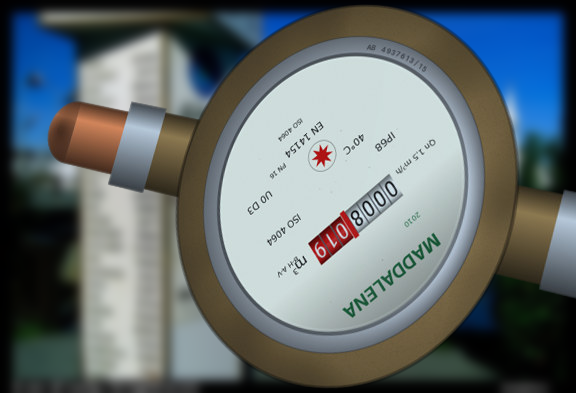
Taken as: 8.019 m³
